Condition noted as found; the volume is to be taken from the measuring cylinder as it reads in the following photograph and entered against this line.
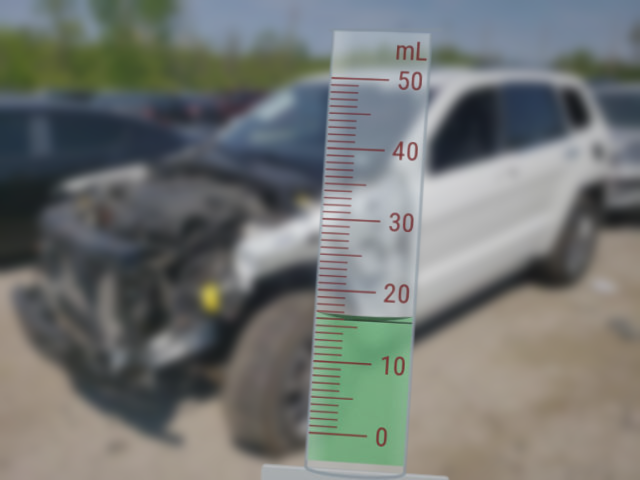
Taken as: 16 mL
